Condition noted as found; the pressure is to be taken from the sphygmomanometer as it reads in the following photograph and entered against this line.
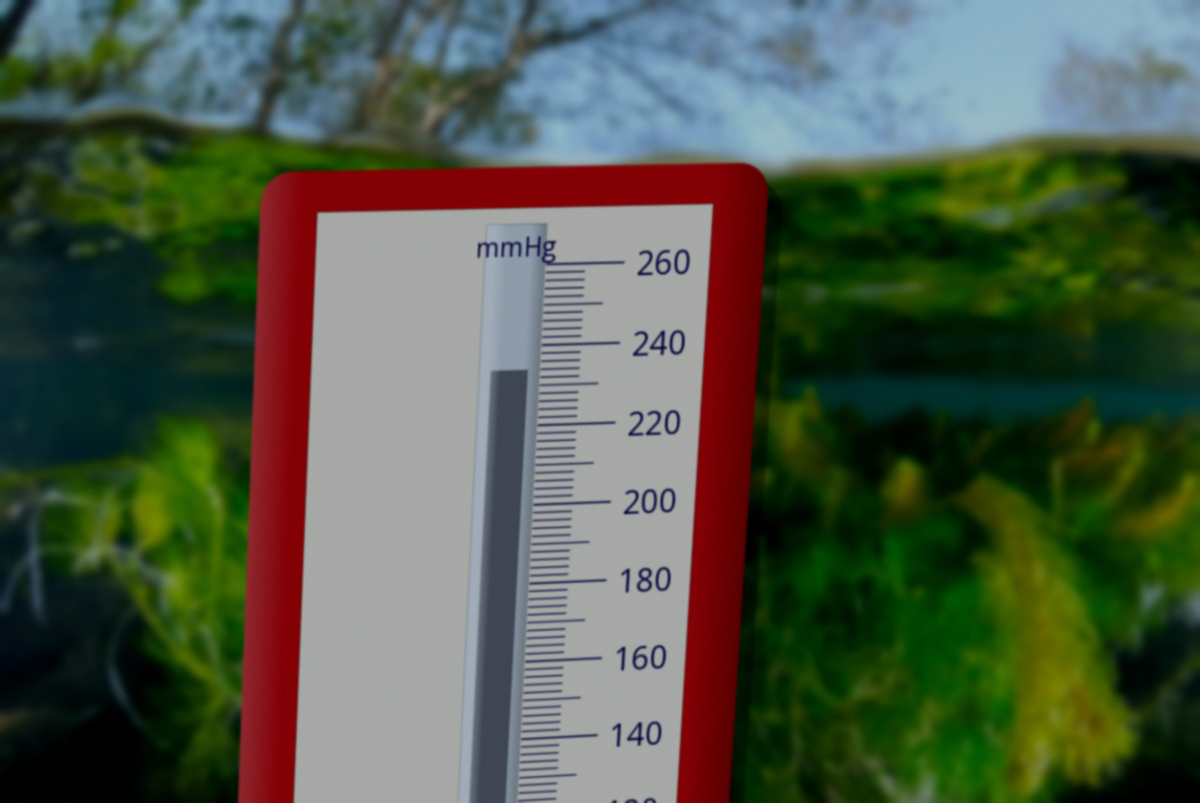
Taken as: 234 mmHg
